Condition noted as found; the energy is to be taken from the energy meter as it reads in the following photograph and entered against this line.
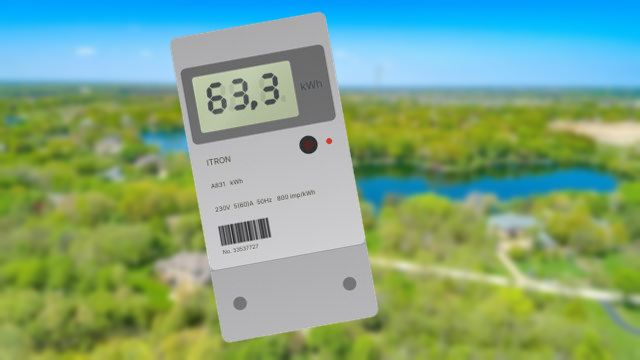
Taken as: 63.3 kWh
